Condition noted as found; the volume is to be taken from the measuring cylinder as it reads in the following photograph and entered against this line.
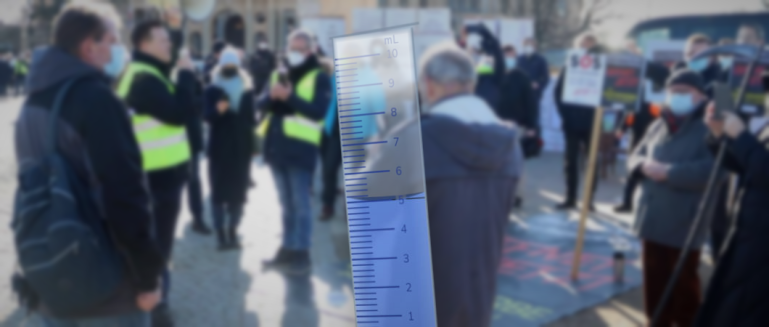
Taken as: 5 mL
